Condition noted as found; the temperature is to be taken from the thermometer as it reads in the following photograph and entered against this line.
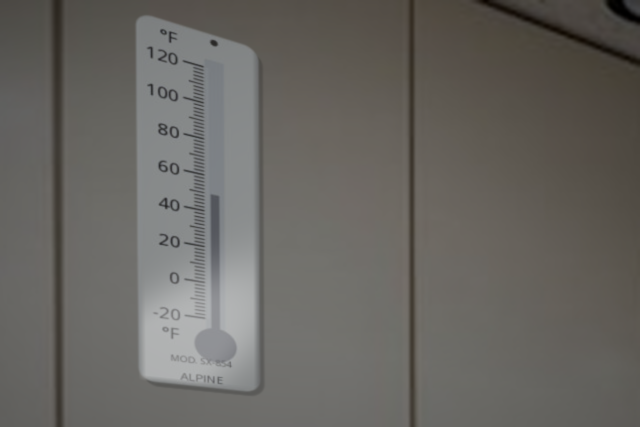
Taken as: 50 °F
